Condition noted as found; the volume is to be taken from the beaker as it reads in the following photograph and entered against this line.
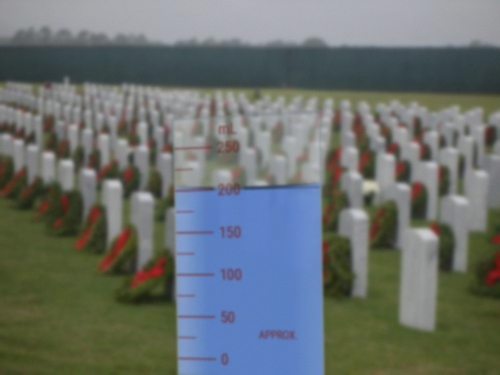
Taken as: 200 mL
